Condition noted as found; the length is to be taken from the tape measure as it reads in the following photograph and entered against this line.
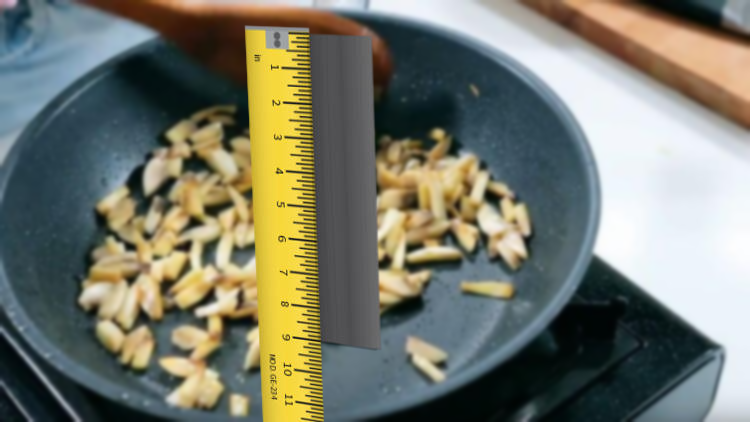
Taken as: 9 in
